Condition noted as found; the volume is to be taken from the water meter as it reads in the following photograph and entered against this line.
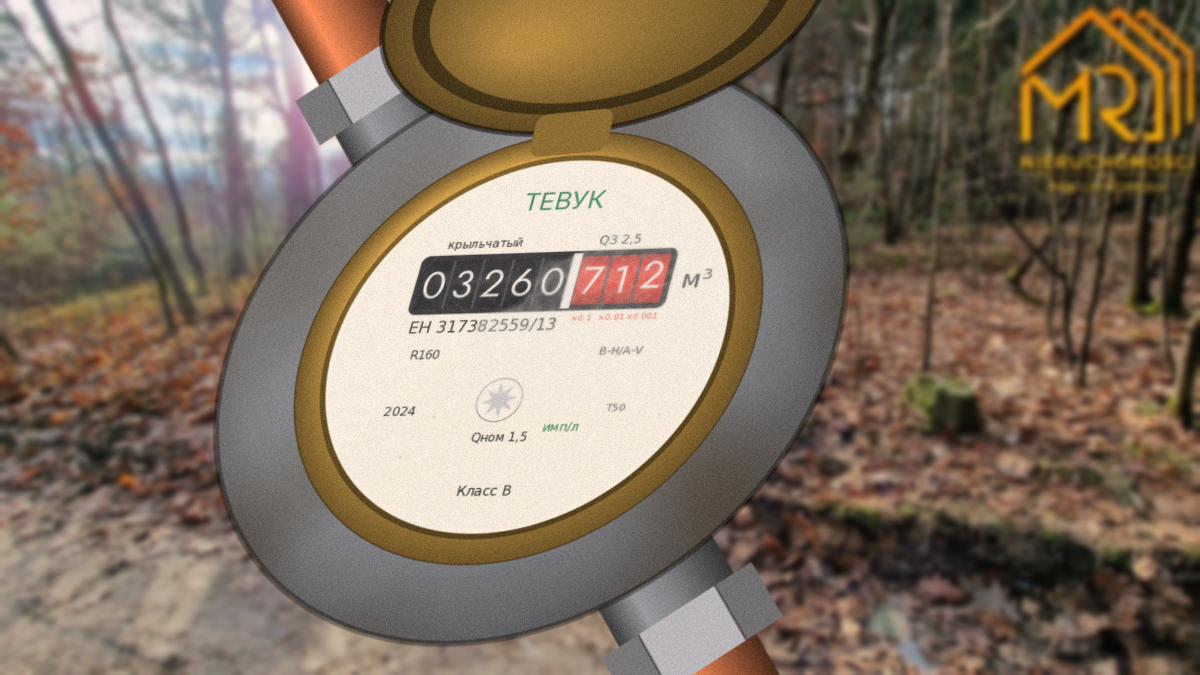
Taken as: 3260.712 m³
